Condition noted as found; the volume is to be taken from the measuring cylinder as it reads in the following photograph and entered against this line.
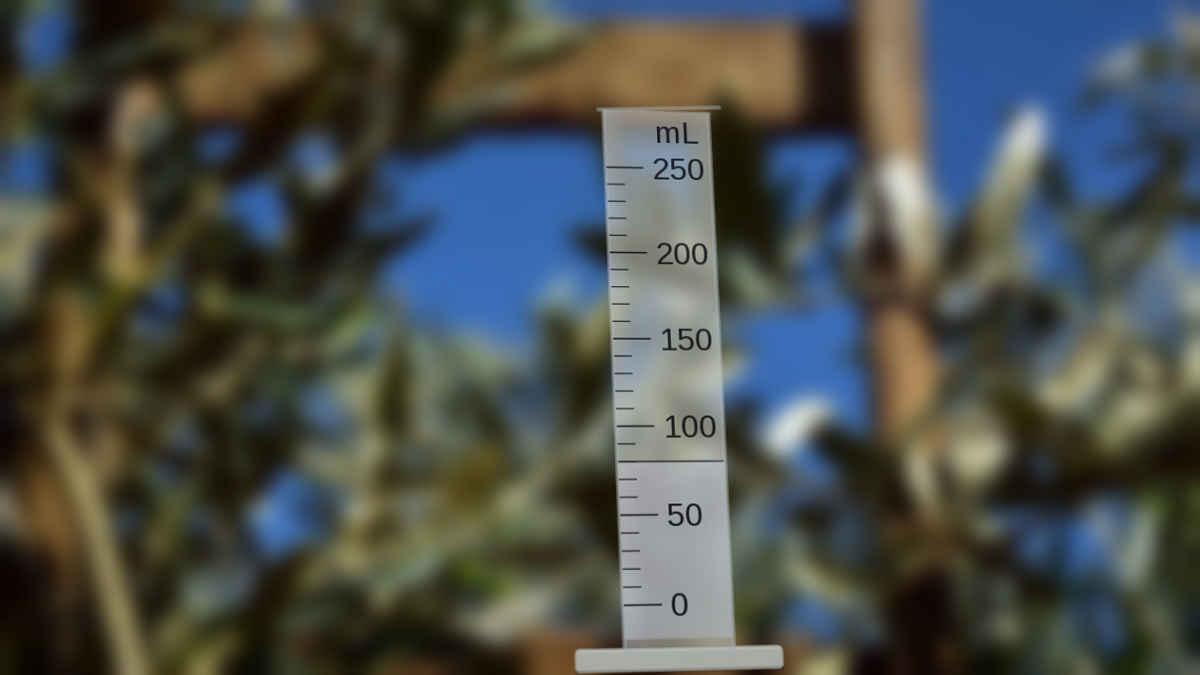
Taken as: 80 mL
